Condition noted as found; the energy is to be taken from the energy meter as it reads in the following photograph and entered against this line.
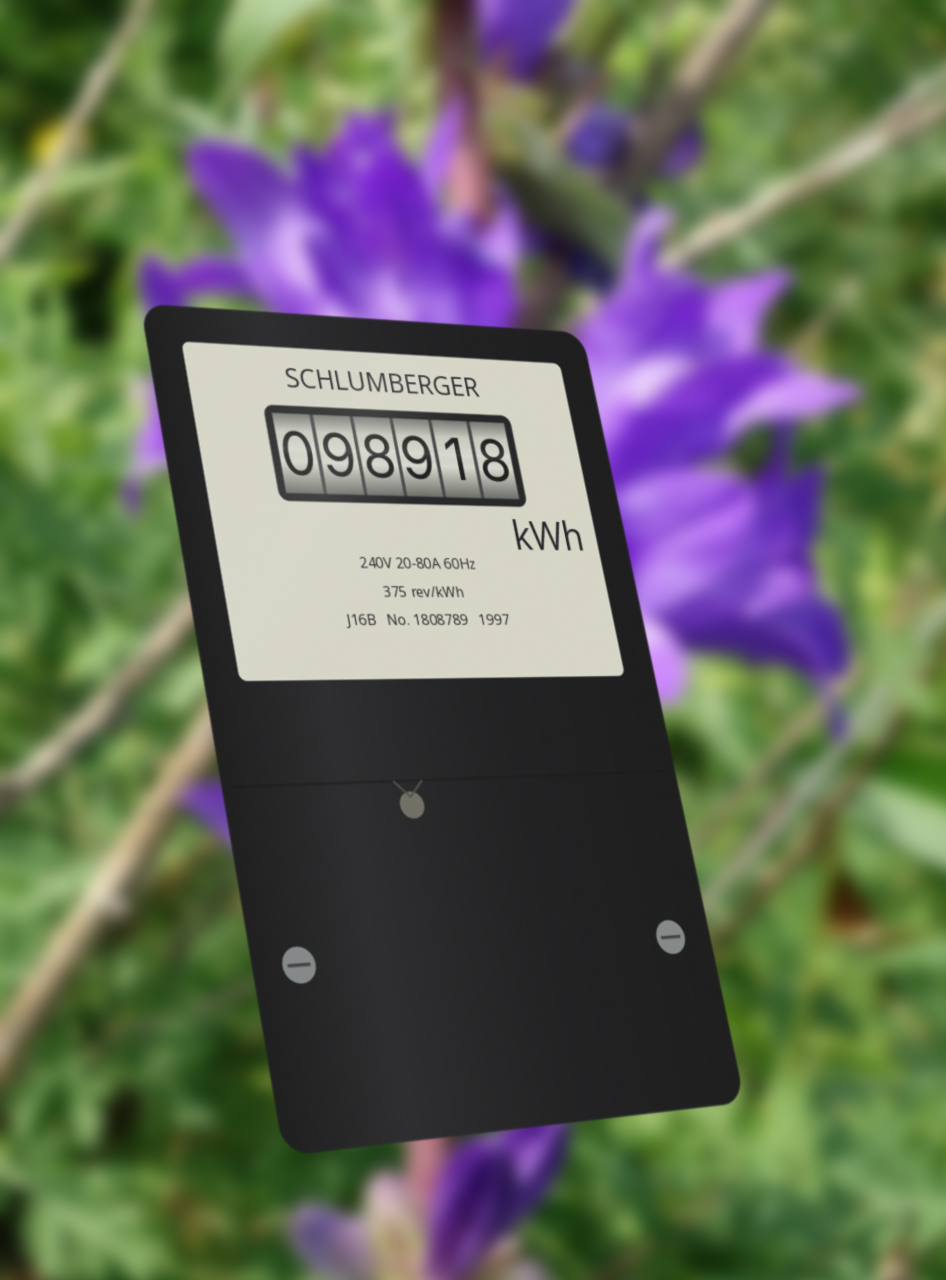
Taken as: 98918 kWh
